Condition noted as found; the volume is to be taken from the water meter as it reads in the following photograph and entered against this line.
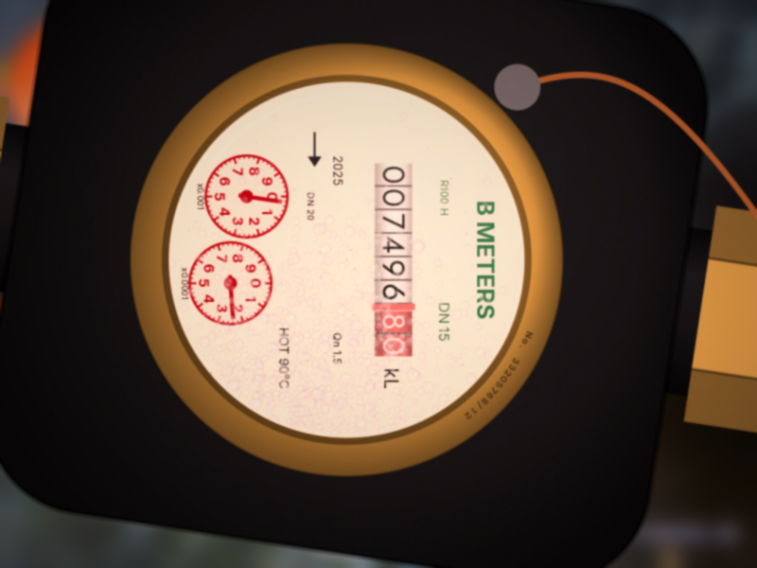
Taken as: 7496.8002 kL
